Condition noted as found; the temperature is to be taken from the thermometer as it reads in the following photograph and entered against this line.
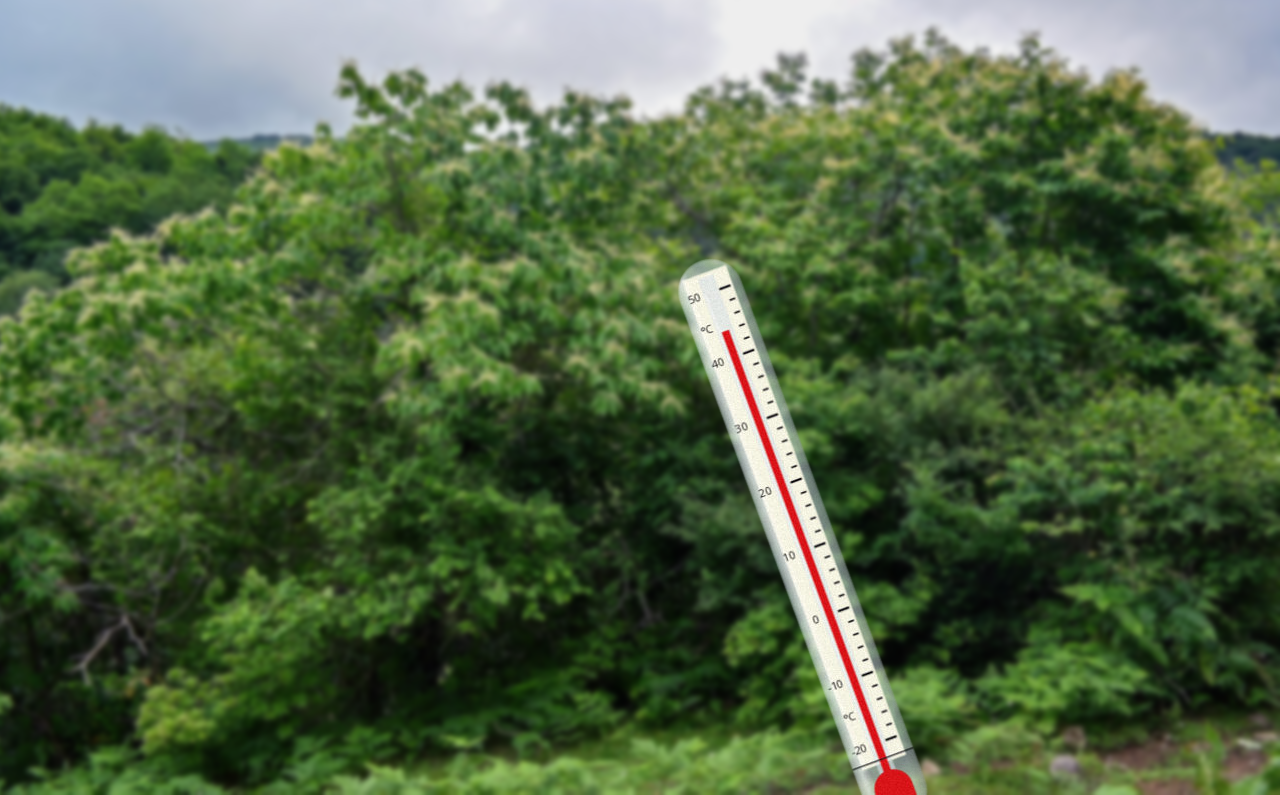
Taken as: 44 °C
